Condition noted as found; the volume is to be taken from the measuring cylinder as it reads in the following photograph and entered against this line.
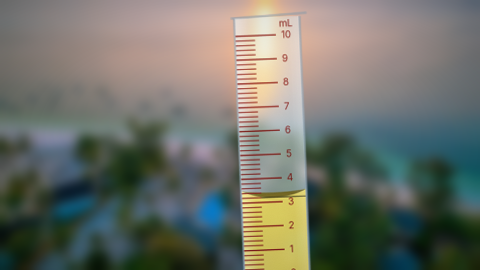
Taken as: 3.2 mL
